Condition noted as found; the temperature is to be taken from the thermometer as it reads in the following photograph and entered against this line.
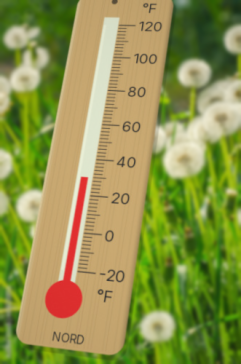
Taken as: 30 °F
